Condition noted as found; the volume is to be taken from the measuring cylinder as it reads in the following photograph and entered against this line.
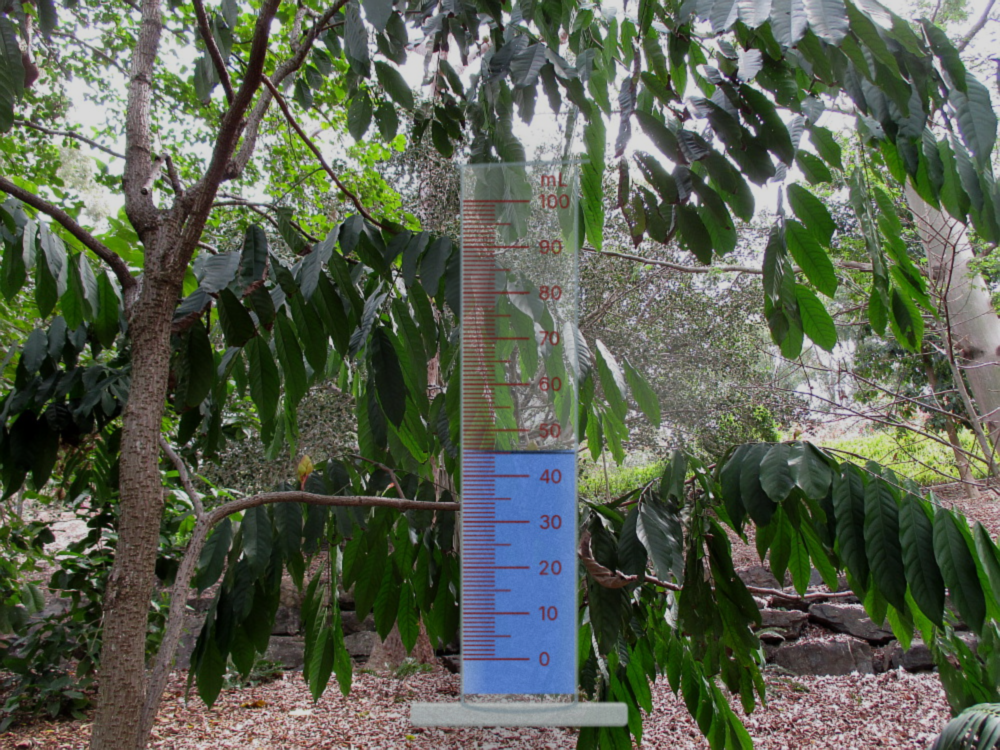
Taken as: 45 mL
